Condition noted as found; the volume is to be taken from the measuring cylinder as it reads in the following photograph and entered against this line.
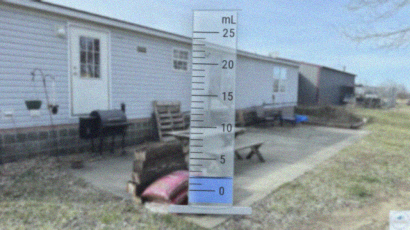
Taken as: 2 mL
